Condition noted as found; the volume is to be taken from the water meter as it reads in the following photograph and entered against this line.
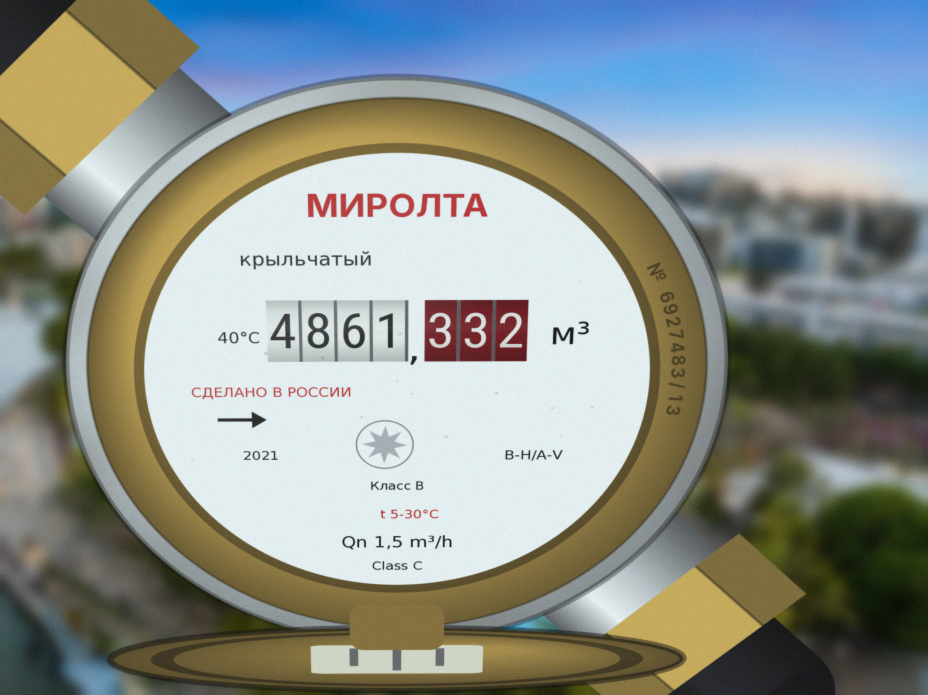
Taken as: 4861.332 m³
